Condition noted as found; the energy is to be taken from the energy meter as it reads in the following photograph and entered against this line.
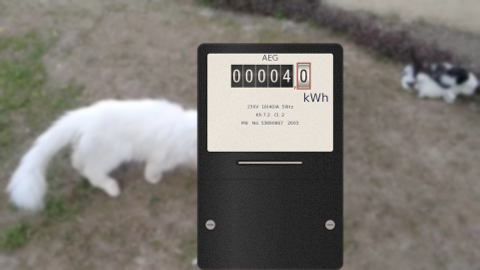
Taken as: 4.0 kWh
